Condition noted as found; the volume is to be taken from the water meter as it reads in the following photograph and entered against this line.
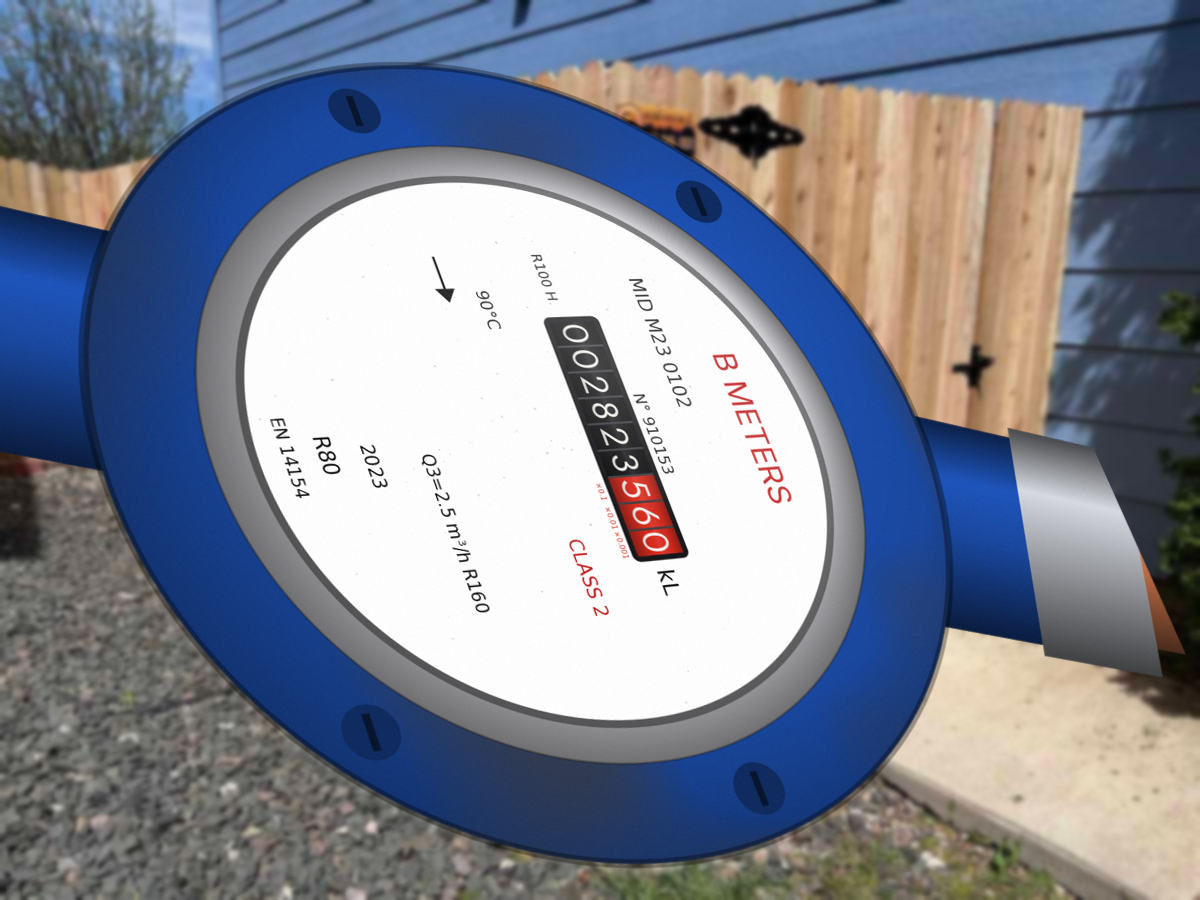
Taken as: 2823.560 kL
